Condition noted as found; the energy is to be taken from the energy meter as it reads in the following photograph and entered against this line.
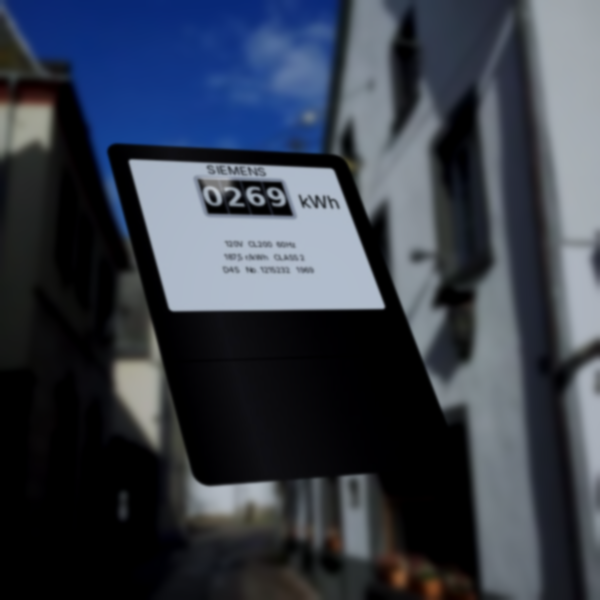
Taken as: 269 kWh
